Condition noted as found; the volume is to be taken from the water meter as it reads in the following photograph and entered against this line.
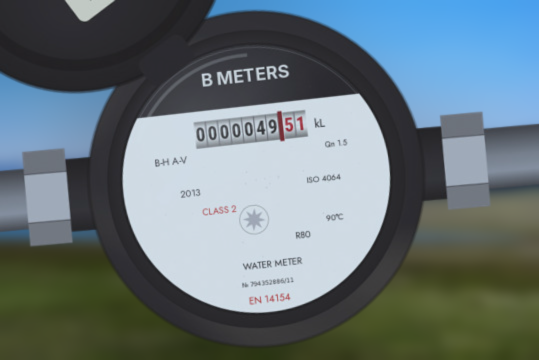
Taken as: 49.51 kL
